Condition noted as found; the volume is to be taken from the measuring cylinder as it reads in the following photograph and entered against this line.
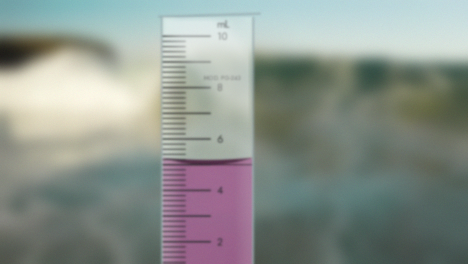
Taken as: 5 mL
